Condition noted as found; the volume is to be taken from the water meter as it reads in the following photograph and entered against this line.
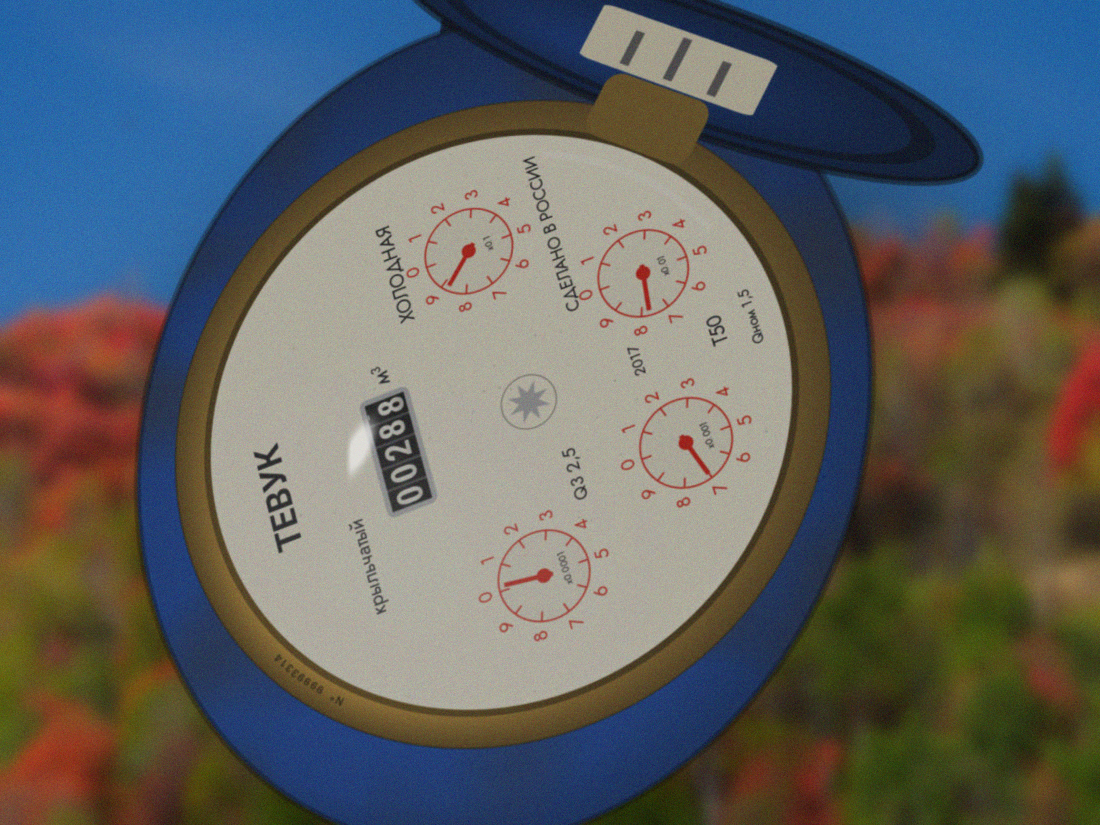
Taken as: 287.8770 m³
